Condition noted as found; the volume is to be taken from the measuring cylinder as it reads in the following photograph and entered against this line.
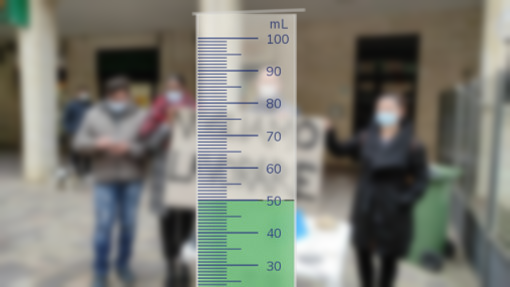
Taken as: 50 mL
